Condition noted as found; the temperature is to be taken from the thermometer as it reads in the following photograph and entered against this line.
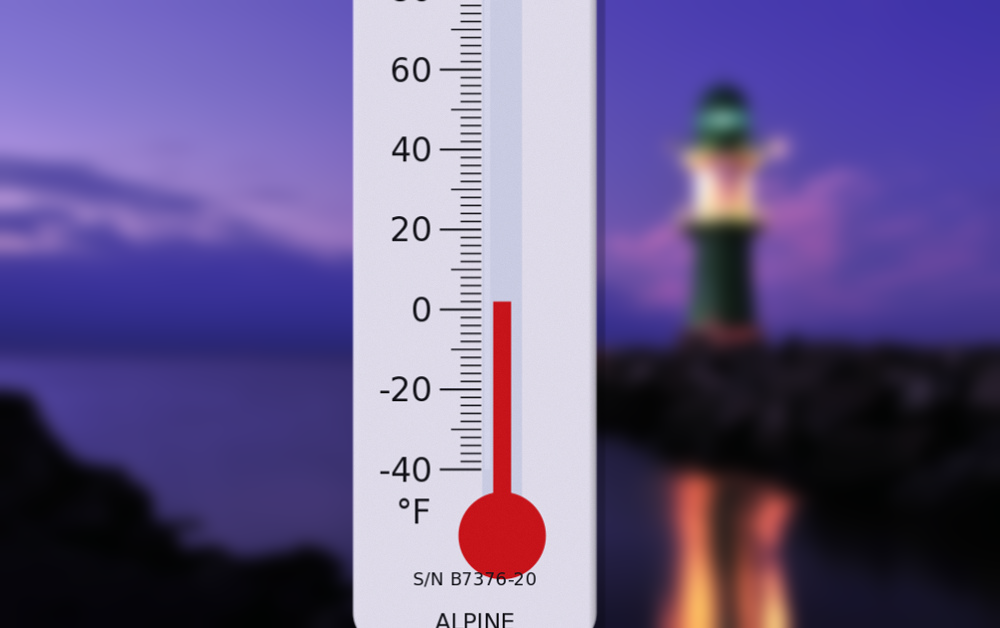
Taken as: 2 °F
